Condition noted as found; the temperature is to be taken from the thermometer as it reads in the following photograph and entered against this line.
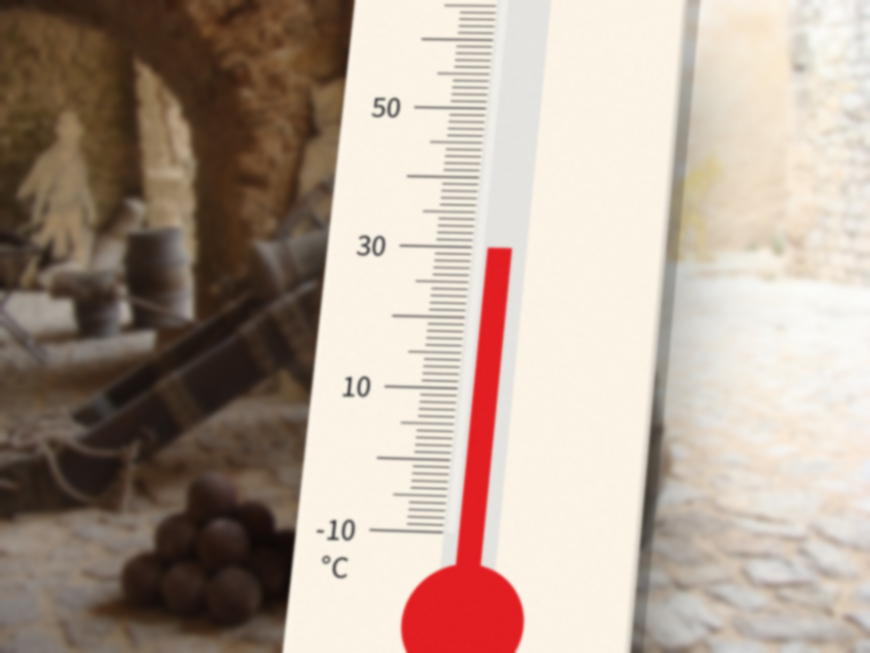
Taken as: 30 °C
